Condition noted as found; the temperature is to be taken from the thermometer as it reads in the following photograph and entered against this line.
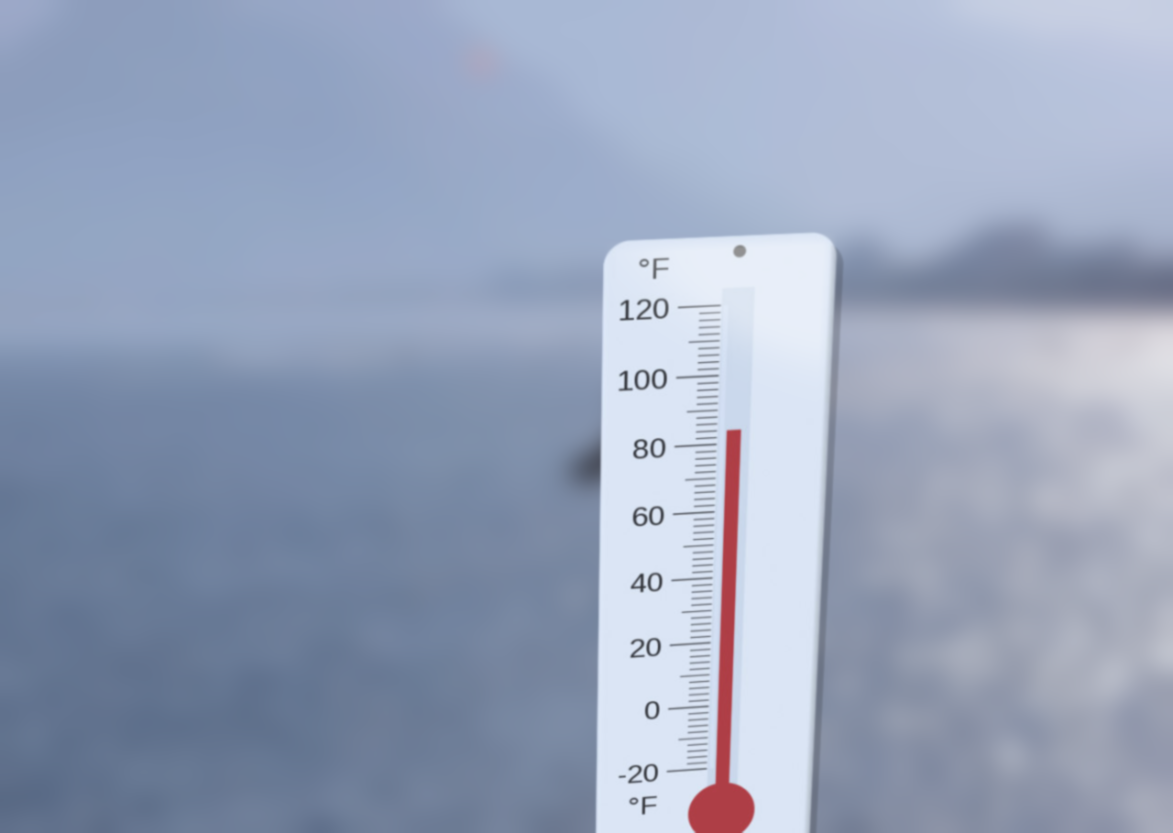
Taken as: 84 °F
